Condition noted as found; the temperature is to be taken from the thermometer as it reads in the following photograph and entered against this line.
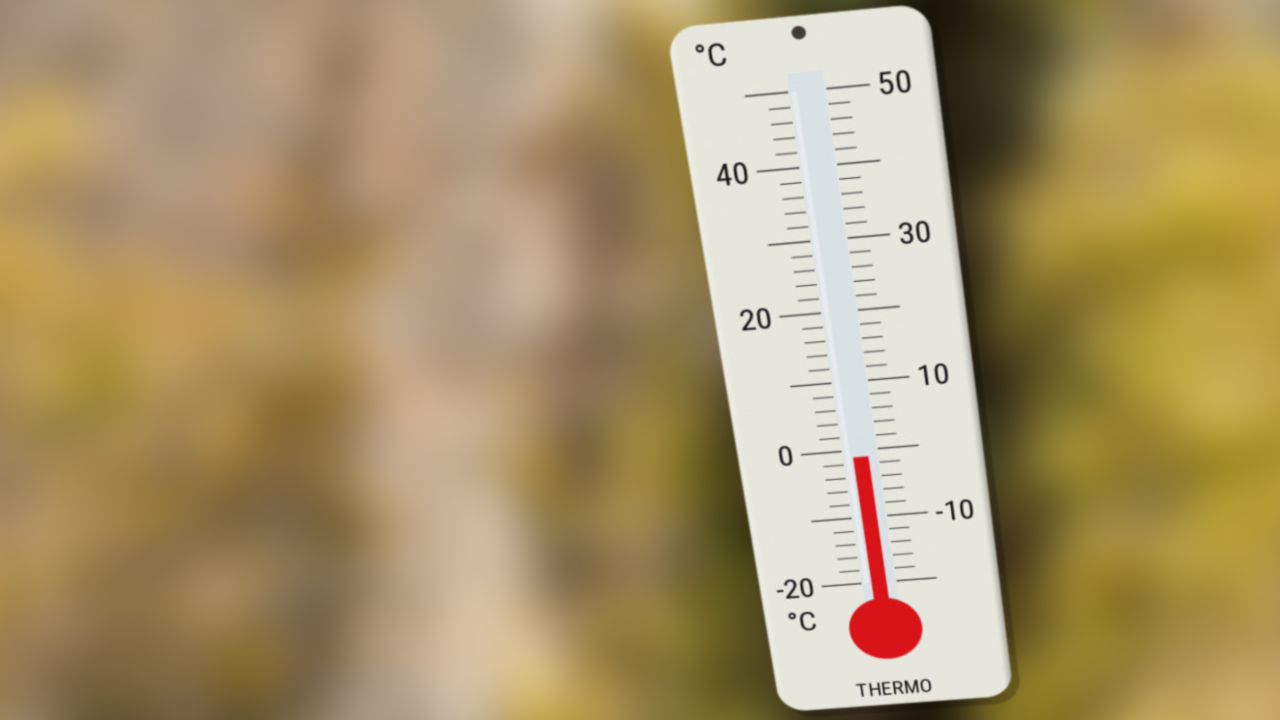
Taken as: -1 °C
